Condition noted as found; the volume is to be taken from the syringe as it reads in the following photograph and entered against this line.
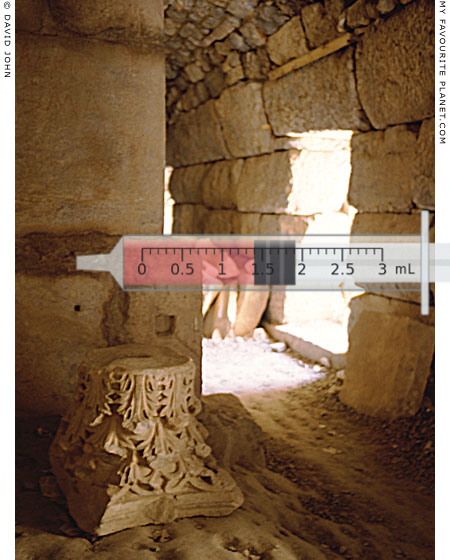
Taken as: 1.4 mL
